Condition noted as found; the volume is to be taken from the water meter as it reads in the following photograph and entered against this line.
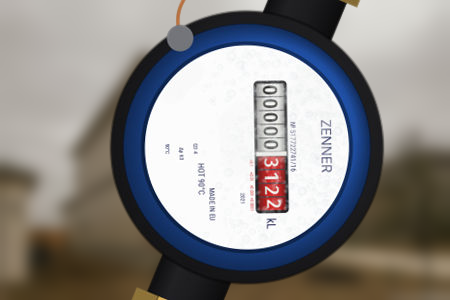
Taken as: 0.3122 kL
